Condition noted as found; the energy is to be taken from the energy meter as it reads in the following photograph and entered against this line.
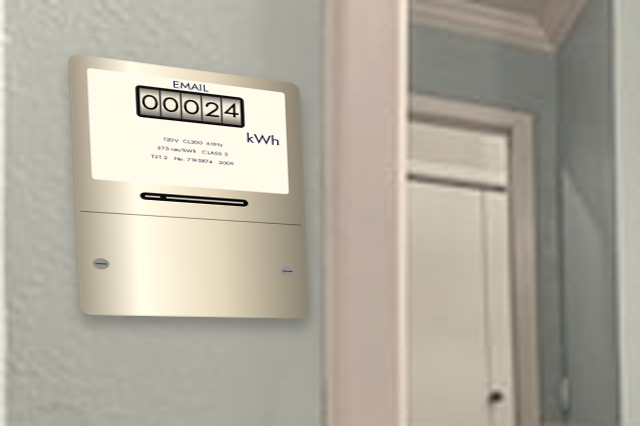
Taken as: 24 kWh
